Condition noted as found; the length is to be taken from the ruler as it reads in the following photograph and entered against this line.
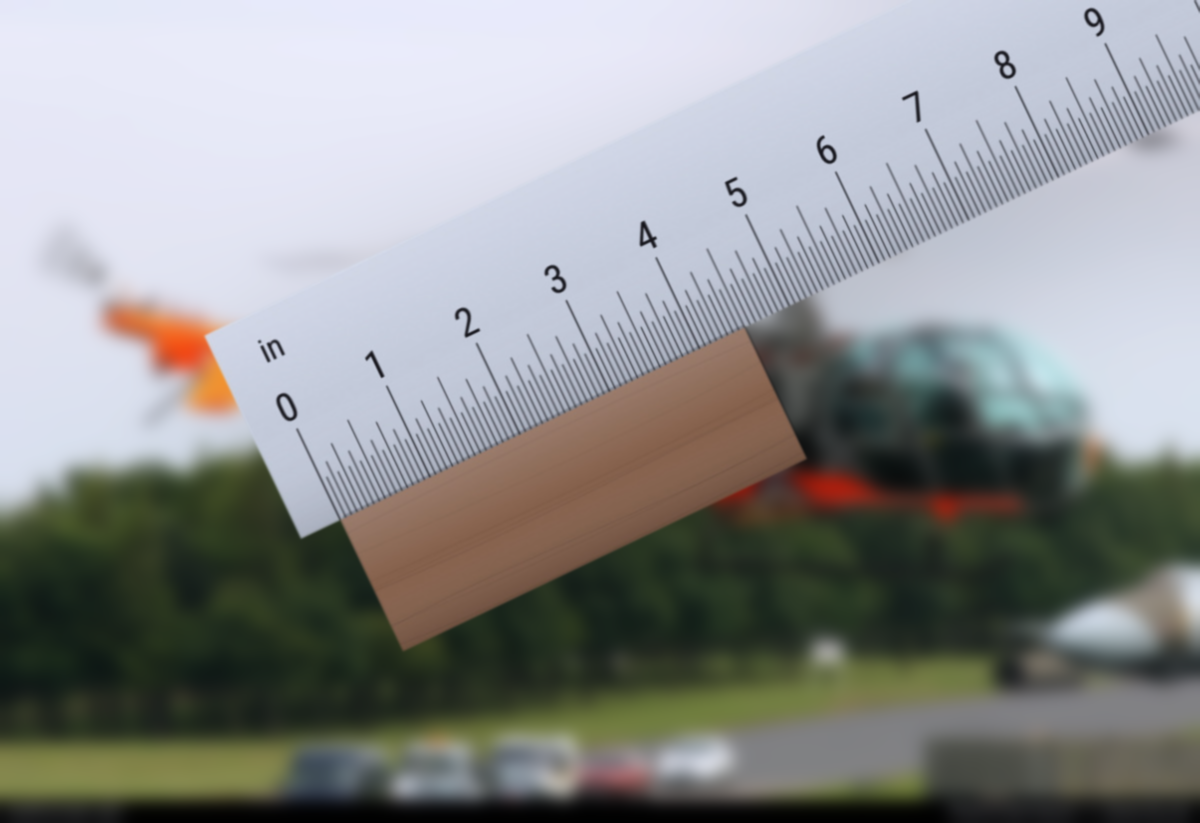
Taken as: 4.5 in
